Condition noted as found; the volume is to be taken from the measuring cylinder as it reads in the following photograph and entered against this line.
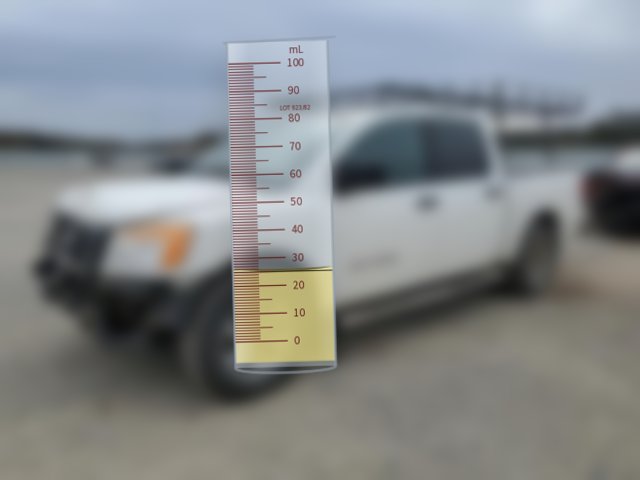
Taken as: 25 mL
